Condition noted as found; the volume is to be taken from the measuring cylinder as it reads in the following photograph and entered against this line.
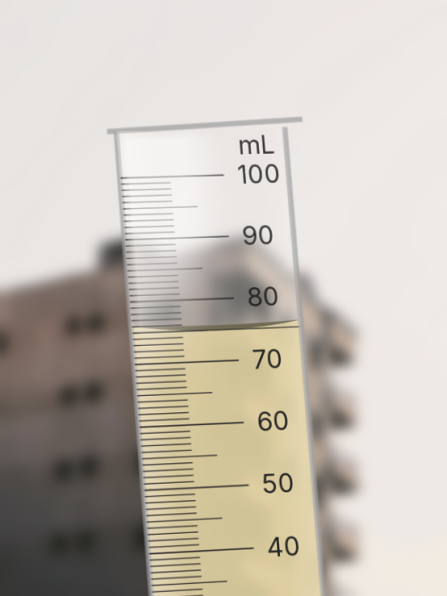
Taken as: 75 mL
